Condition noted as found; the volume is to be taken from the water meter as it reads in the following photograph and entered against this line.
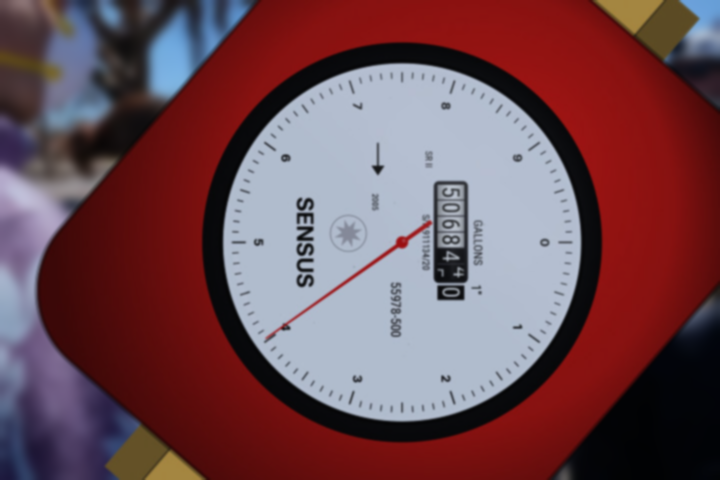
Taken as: 5068444.0 gal
